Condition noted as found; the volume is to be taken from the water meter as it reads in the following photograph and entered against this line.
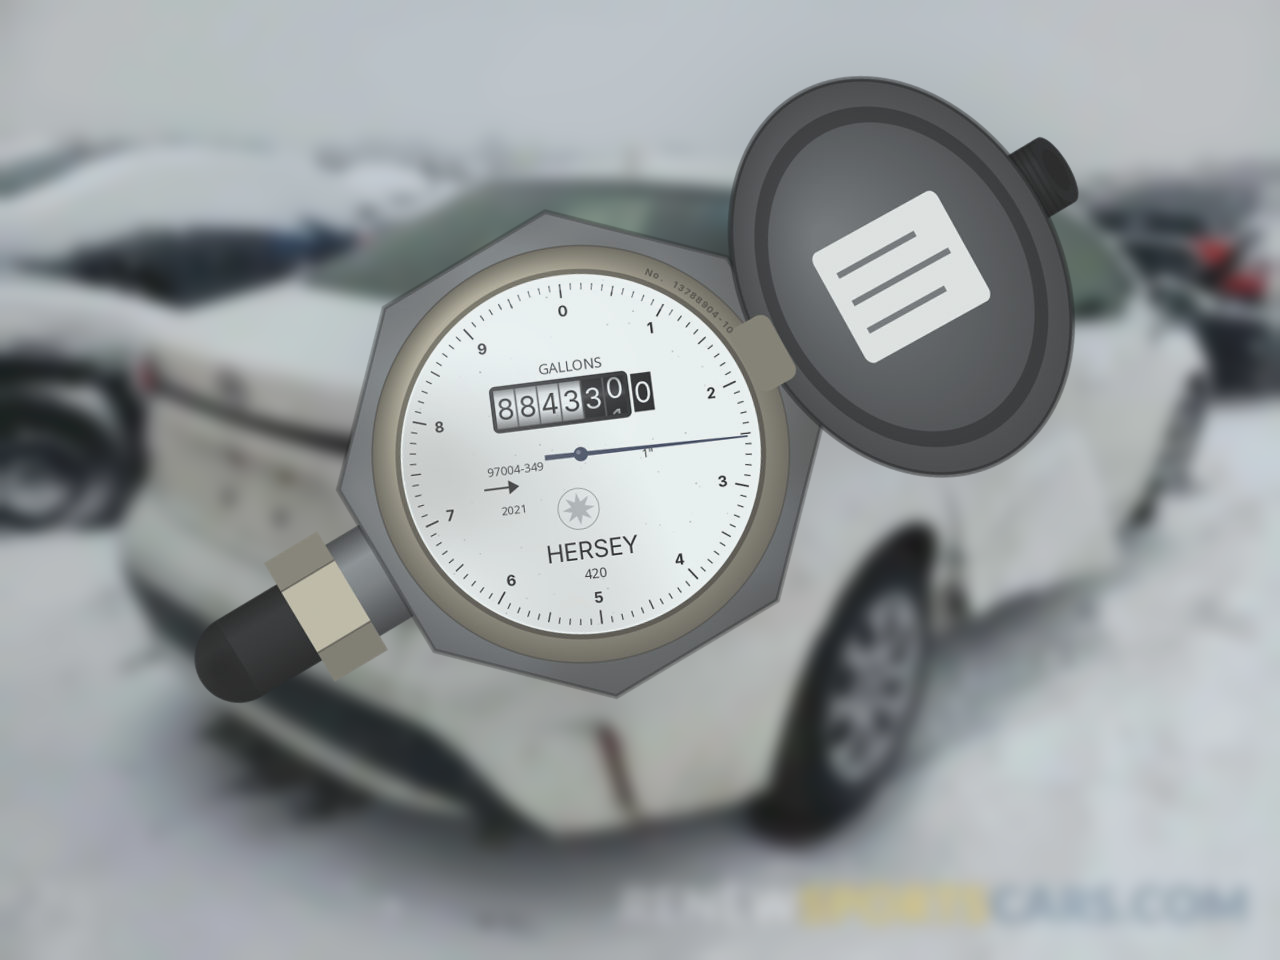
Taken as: 8843302.5 gal
